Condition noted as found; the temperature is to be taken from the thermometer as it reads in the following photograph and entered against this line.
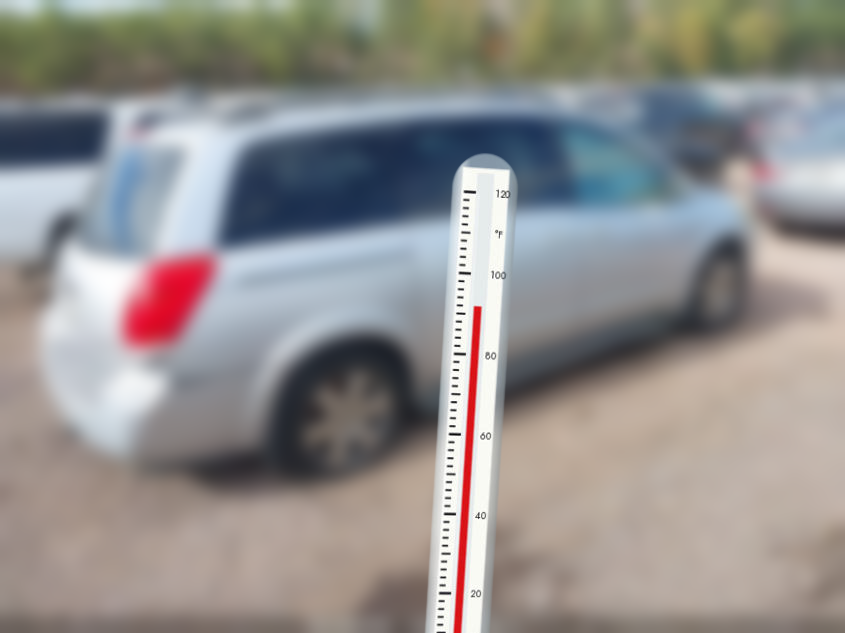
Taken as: 92 °F
